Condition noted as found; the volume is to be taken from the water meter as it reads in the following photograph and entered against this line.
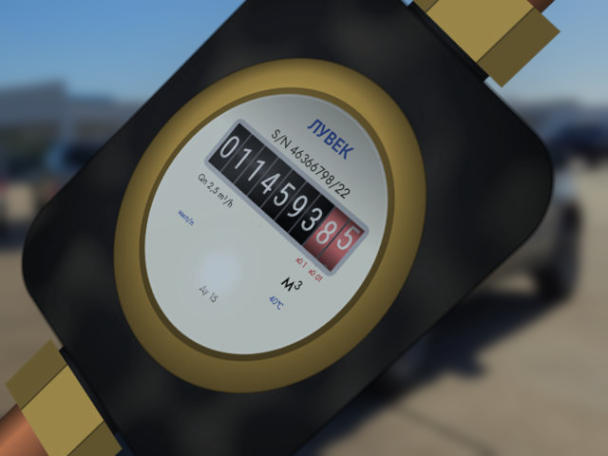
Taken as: 114593.85 m³
